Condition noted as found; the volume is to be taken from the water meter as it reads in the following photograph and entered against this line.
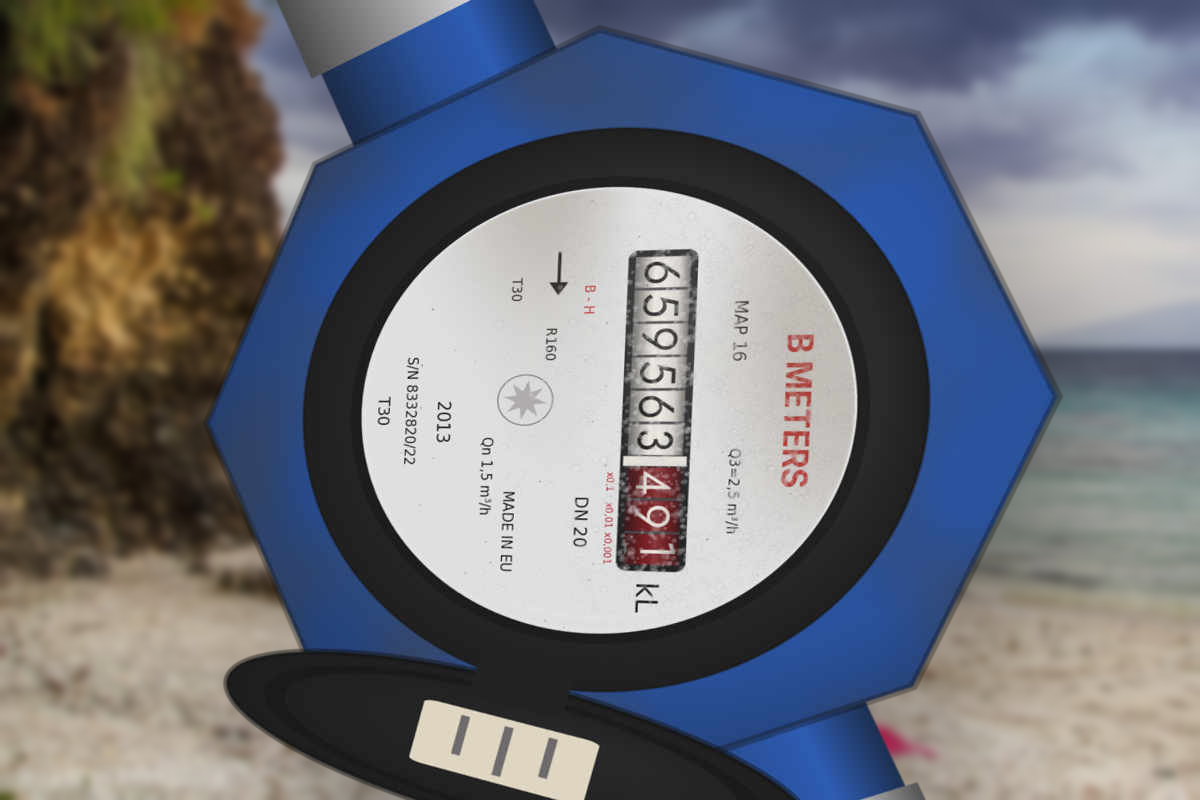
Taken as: 659563.491 kL
